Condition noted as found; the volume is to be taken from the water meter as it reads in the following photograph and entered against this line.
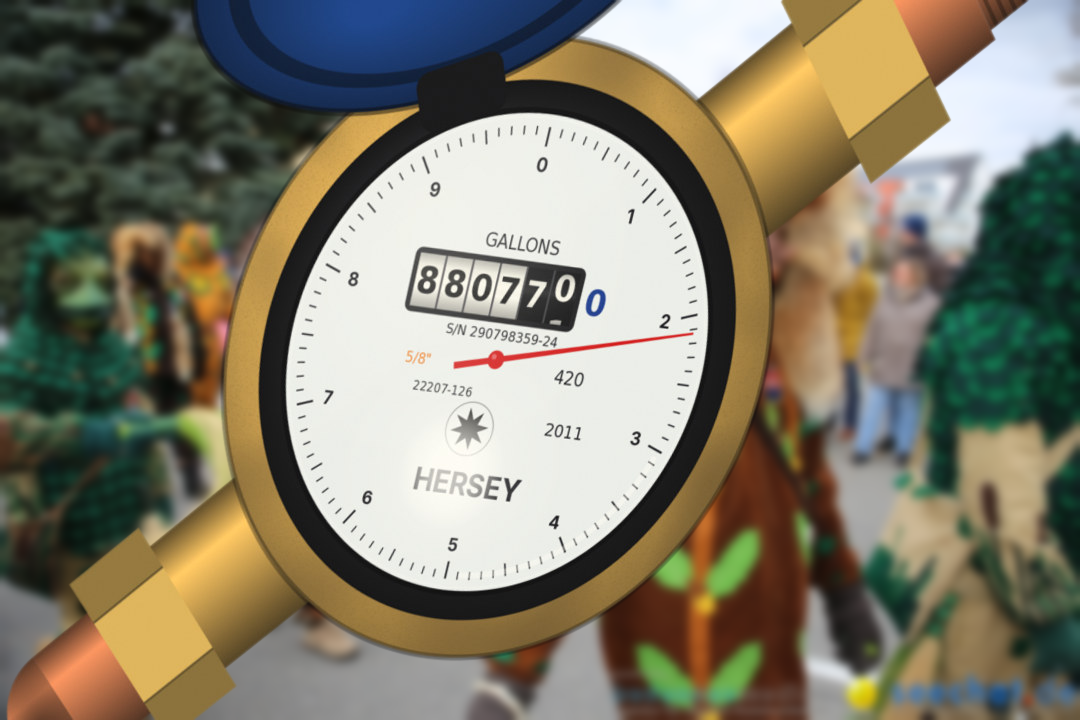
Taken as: 8807702.1 gal
